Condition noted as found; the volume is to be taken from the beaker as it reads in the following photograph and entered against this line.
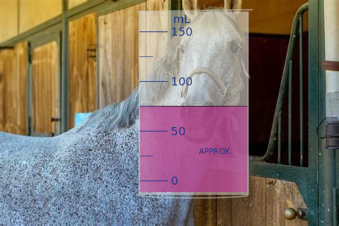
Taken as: 75 mL
